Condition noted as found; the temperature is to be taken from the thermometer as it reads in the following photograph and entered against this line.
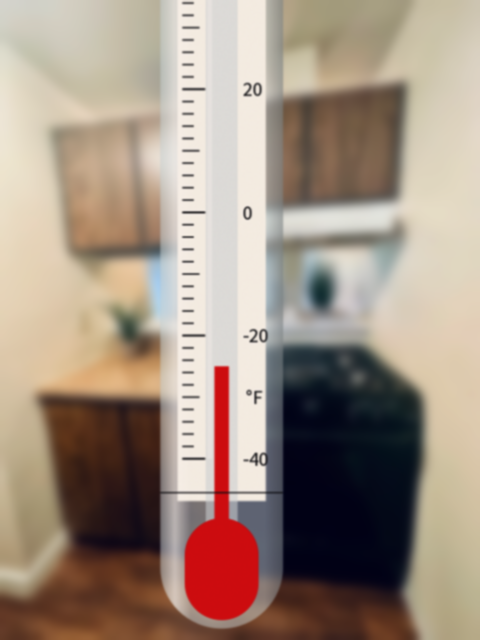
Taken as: -25 °F
